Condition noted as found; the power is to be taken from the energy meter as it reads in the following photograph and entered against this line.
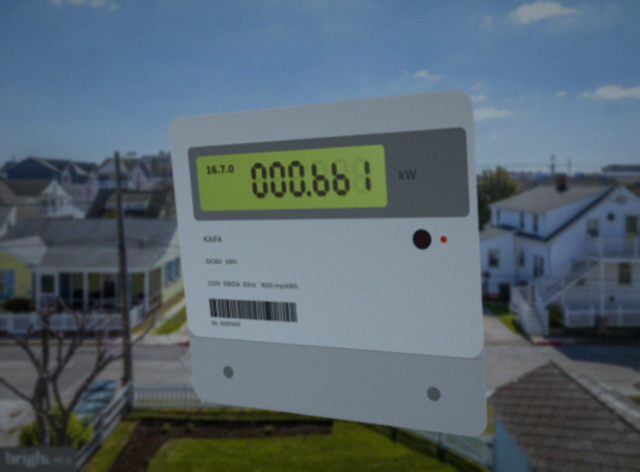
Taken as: 0.661 kW
